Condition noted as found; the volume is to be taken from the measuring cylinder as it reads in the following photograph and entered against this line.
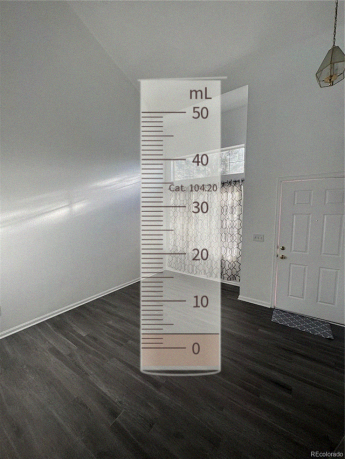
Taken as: 3 mL
